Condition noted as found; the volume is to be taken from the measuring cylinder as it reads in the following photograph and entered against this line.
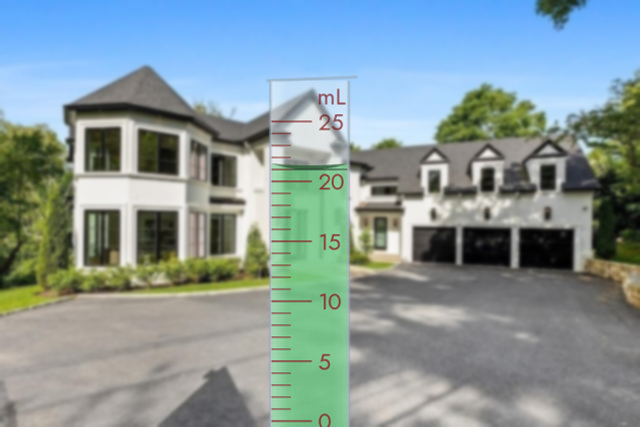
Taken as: 21 mL
